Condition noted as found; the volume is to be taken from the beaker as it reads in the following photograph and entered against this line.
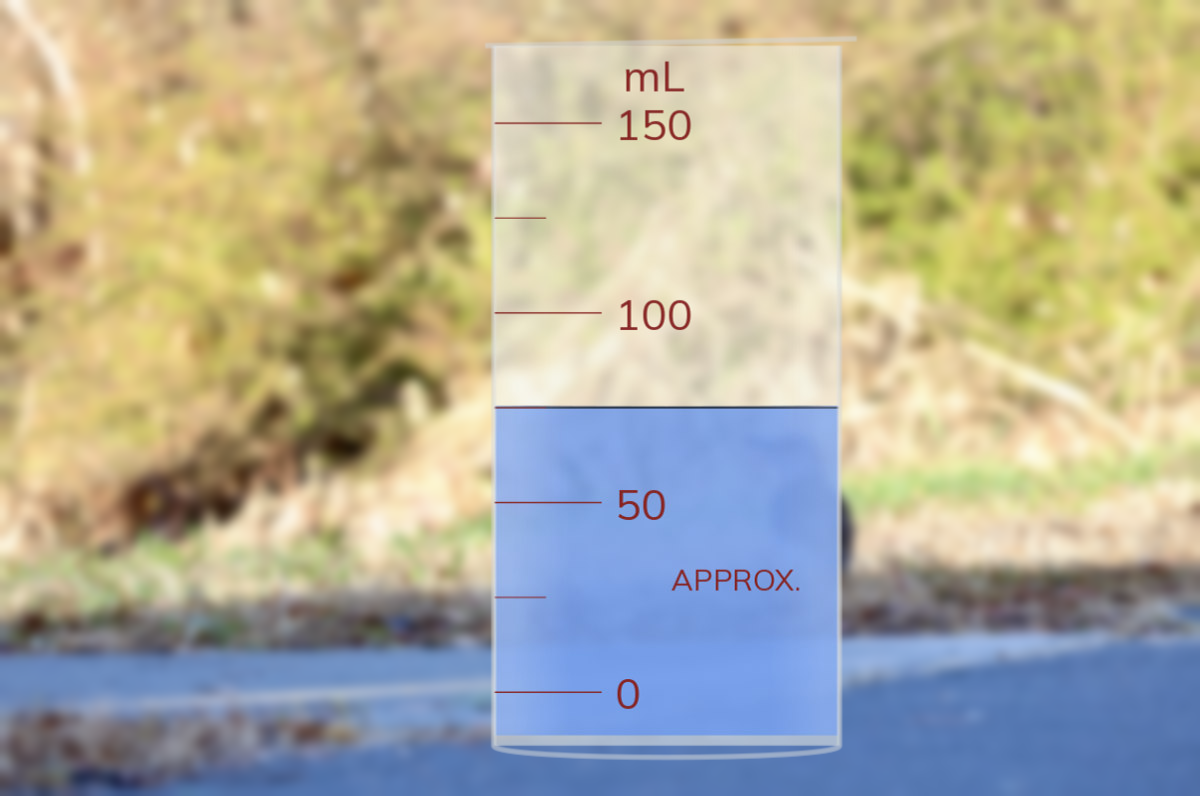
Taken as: 75 mL
